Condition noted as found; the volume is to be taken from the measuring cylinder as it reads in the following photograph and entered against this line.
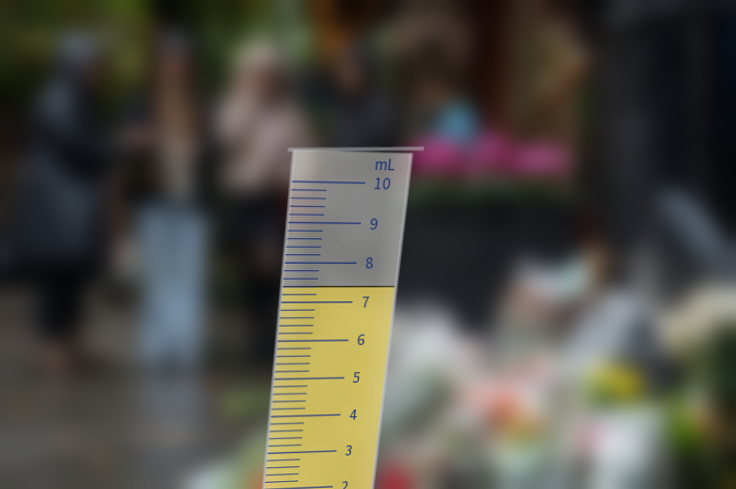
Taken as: 7.4 mL
